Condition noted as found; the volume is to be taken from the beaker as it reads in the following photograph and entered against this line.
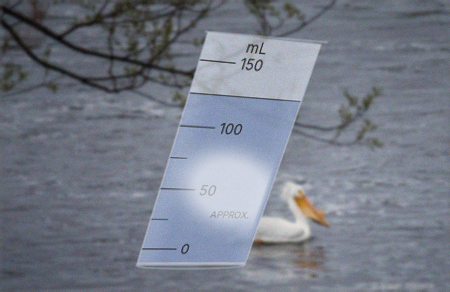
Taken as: 125 mL
